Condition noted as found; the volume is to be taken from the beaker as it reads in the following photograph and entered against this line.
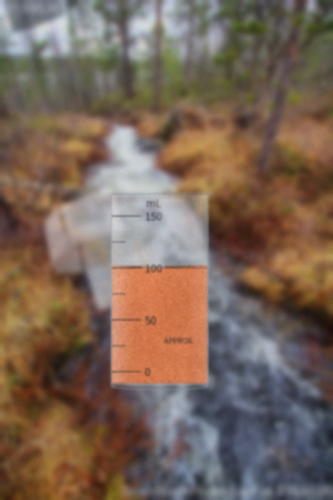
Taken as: 100 mL
